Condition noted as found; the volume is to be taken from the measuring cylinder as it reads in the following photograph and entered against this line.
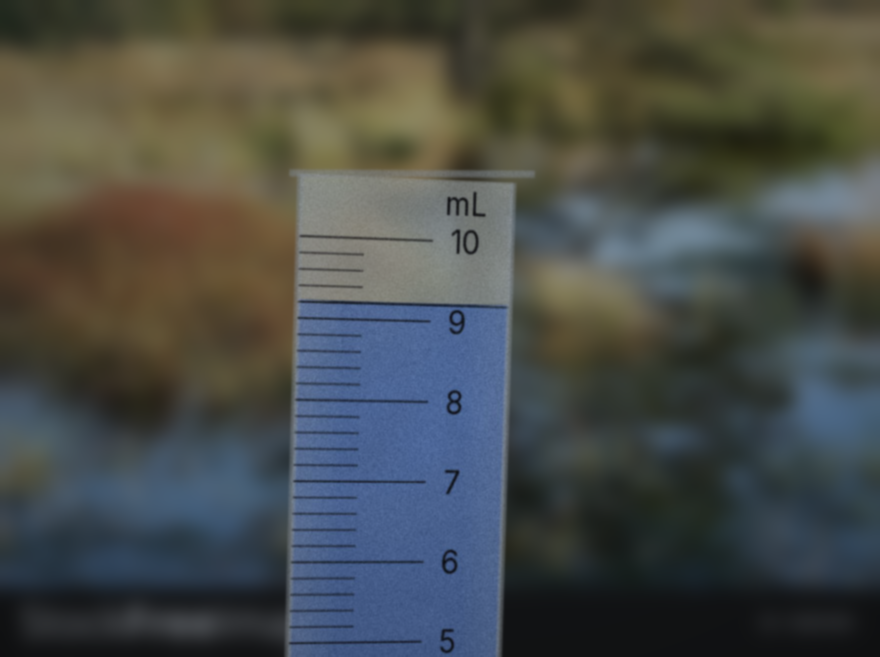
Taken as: 9.2 mL
